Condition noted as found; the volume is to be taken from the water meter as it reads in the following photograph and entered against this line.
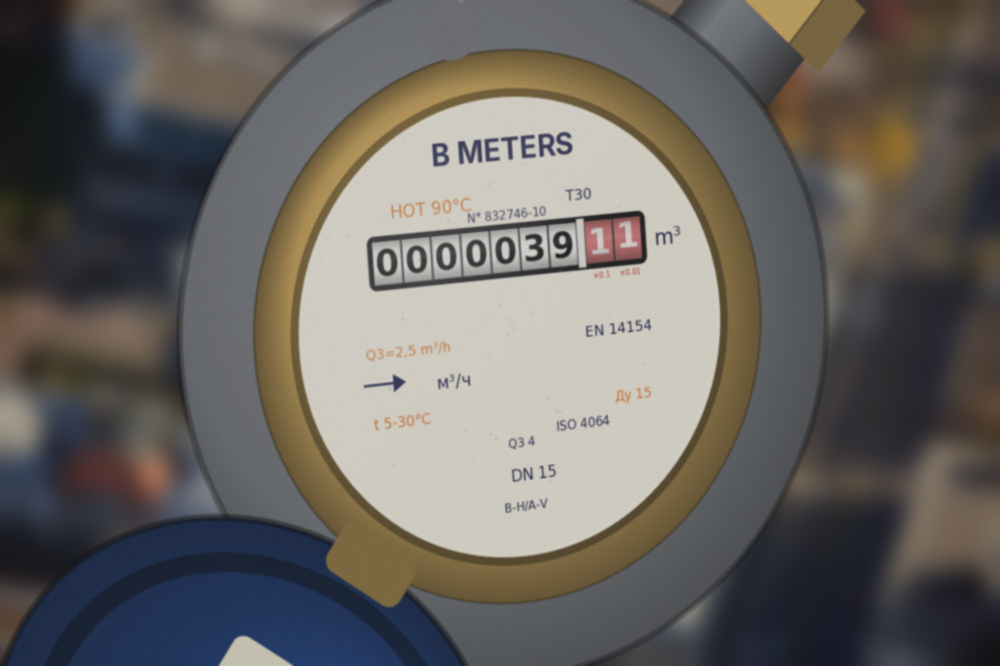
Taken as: 39.11 m³
